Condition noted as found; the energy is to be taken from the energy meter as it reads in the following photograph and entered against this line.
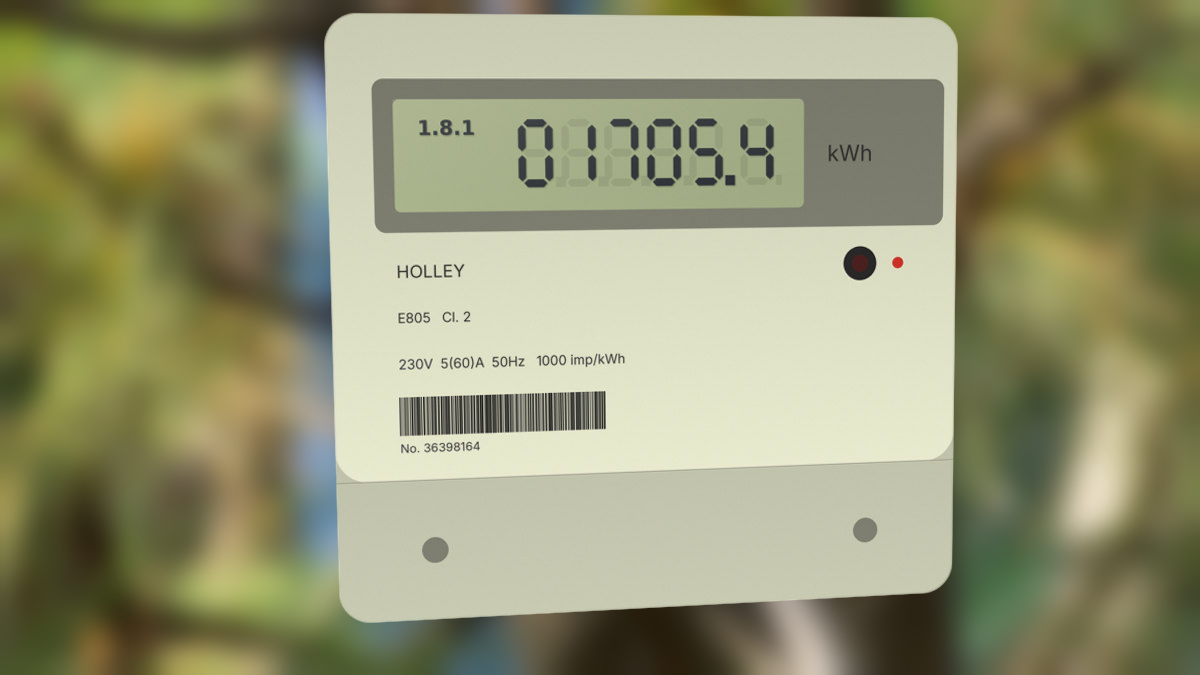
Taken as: 1705.4 kWh
